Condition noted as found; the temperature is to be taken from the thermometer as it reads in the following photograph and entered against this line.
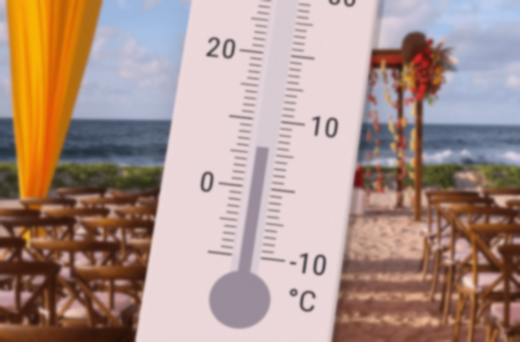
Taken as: 6 °C
